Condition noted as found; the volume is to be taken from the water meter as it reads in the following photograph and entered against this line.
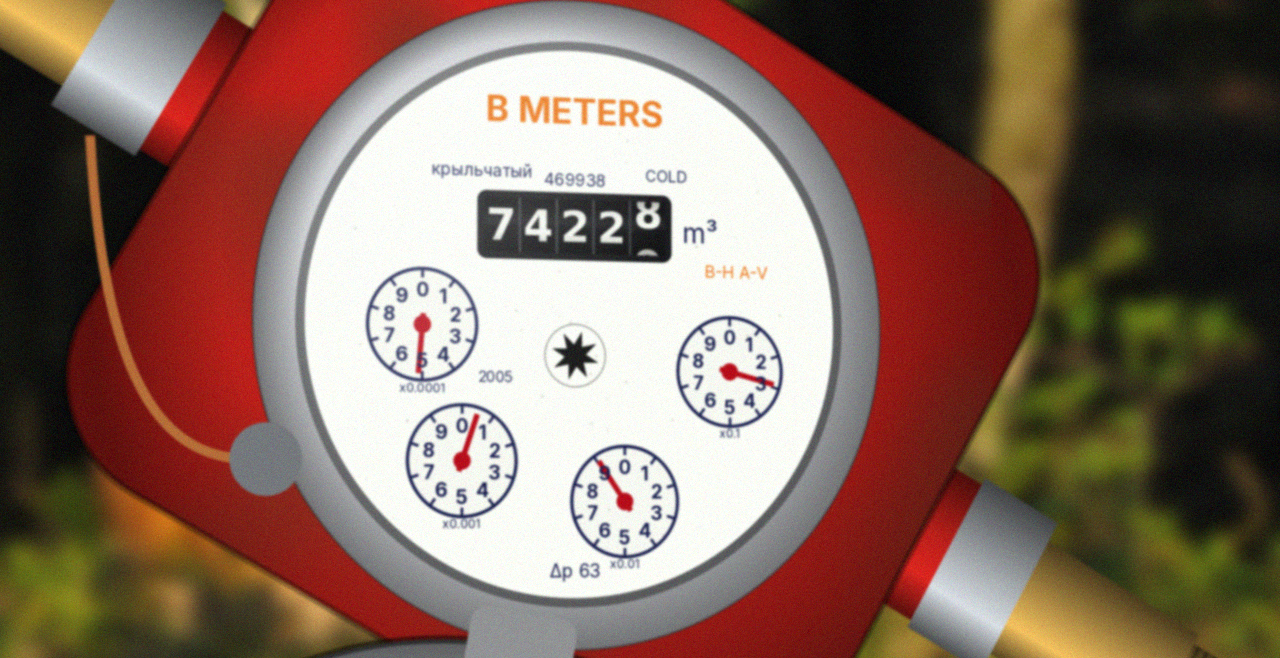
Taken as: 74228.2905 m³
